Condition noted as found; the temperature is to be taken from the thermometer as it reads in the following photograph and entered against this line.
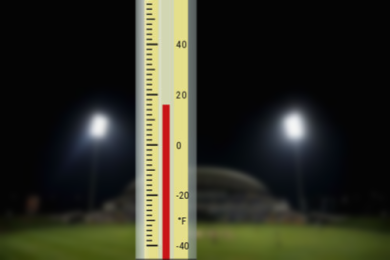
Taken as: 16 °F
